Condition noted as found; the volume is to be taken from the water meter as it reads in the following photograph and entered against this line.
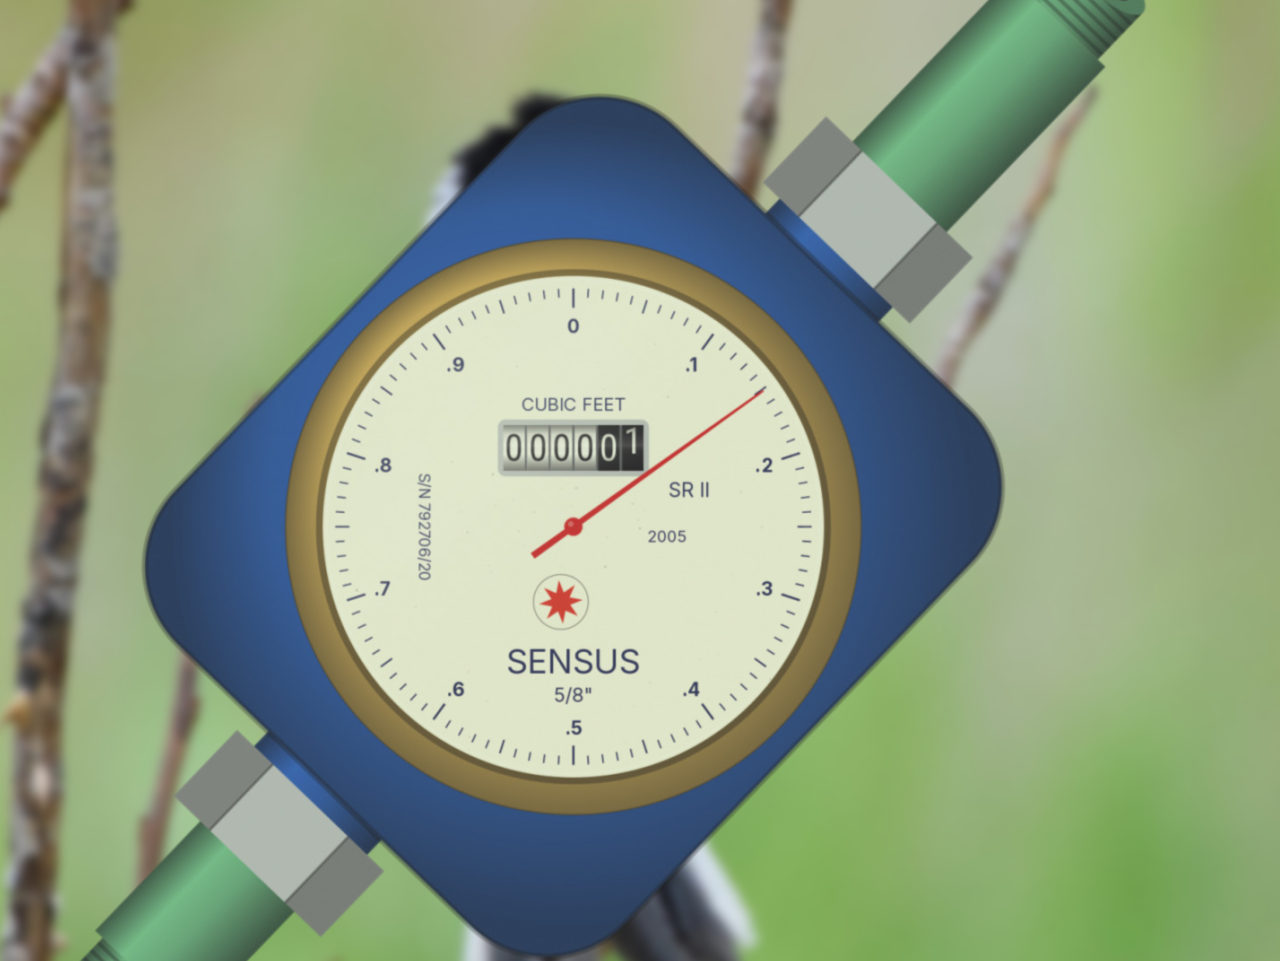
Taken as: 1.15 ft³
